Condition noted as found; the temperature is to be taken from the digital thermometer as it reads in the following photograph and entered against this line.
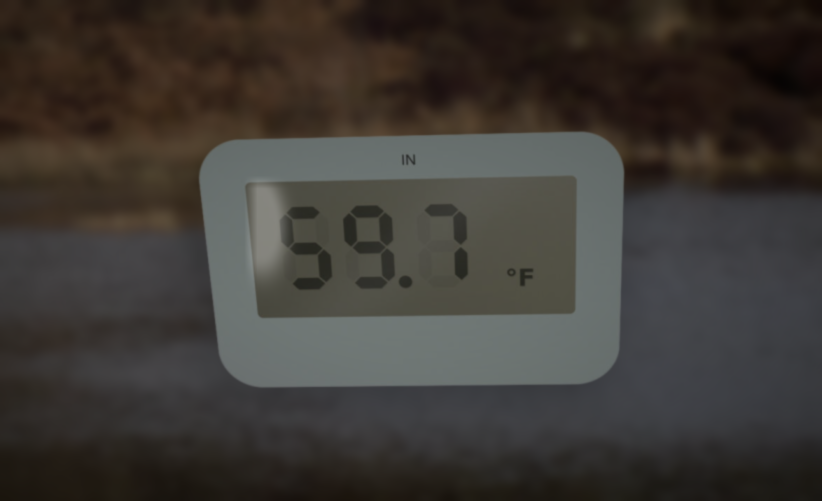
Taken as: 59.7 °F
